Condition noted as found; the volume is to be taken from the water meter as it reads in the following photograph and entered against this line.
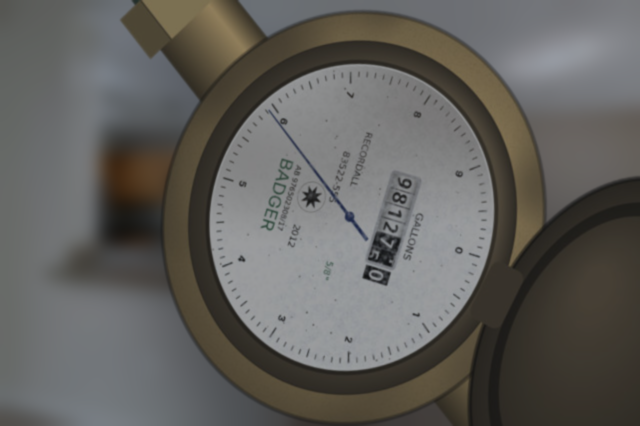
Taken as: 9812745.9 gal
